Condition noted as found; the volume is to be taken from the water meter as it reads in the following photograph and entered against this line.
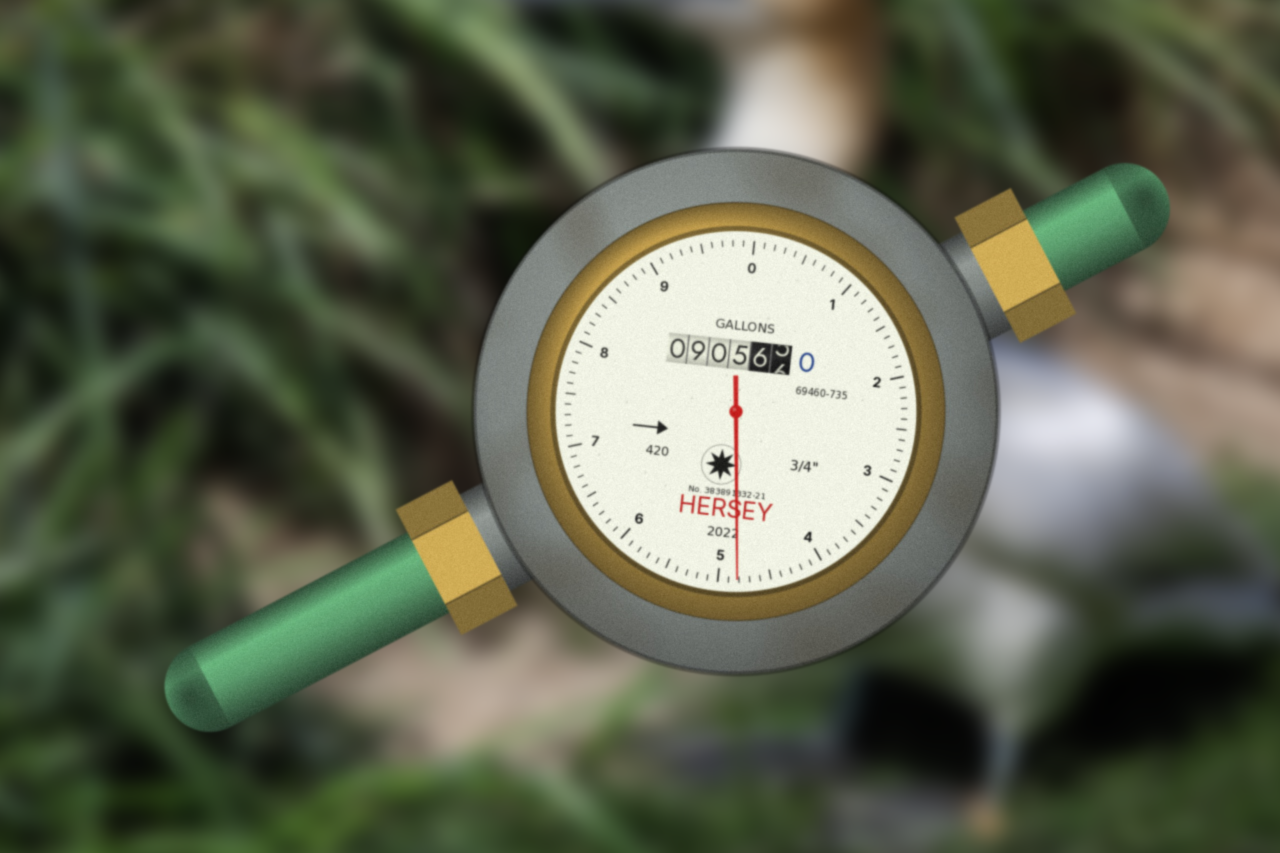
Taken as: 905654.8 gal
